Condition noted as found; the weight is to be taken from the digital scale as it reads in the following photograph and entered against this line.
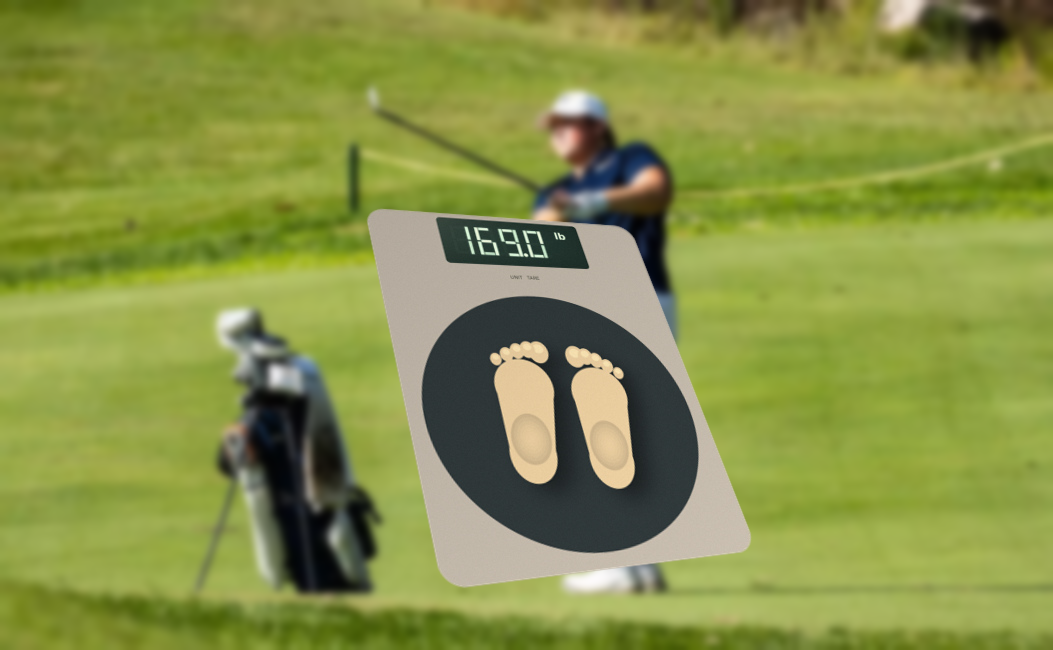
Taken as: 169.0 lb
